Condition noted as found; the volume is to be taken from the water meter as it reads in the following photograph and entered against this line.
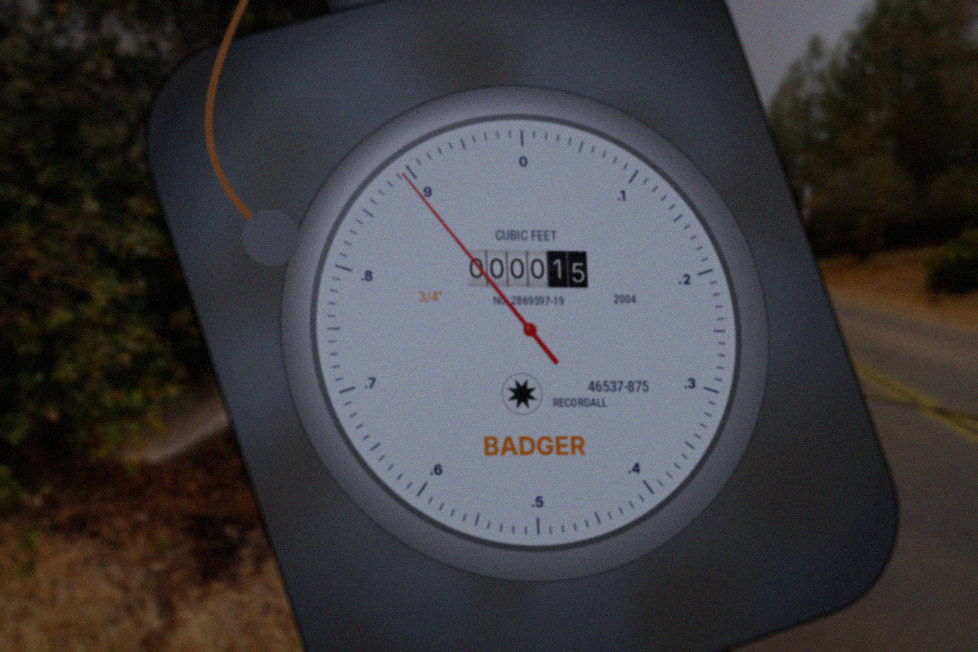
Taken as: 14.89 ft³
